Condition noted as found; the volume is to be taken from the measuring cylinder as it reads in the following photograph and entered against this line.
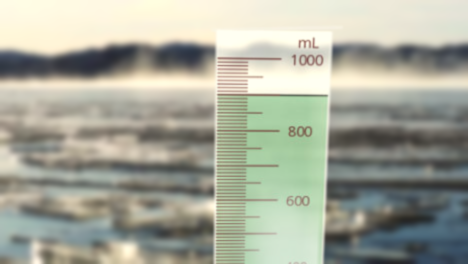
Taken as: 900 mL
